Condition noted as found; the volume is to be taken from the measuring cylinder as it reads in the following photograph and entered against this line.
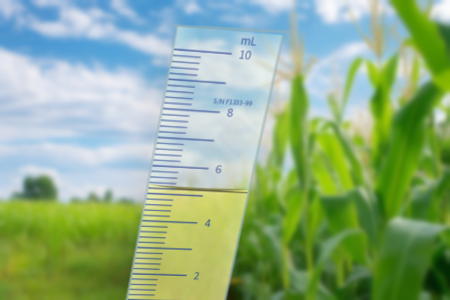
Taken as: 5.2 mL
